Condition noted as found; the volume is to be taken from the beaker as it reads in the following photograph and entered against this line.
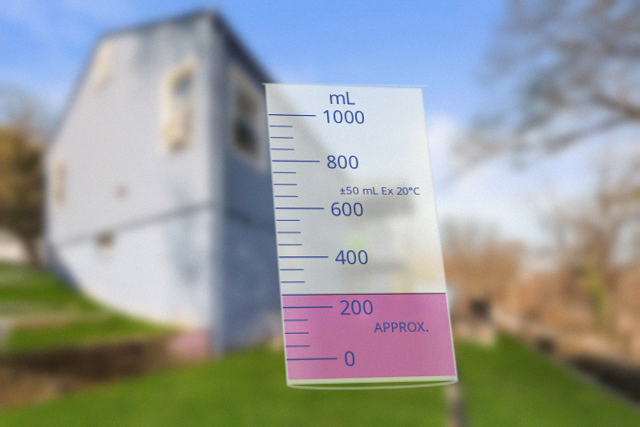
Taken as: 250 mL
